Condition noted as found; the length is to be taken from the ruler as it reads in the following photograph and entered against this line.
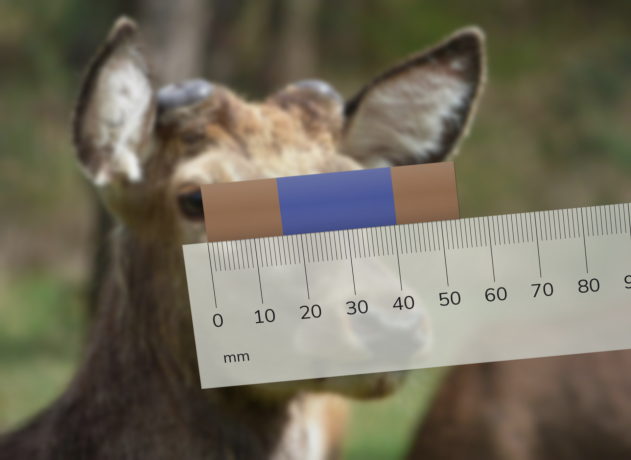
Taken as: 54 mm
